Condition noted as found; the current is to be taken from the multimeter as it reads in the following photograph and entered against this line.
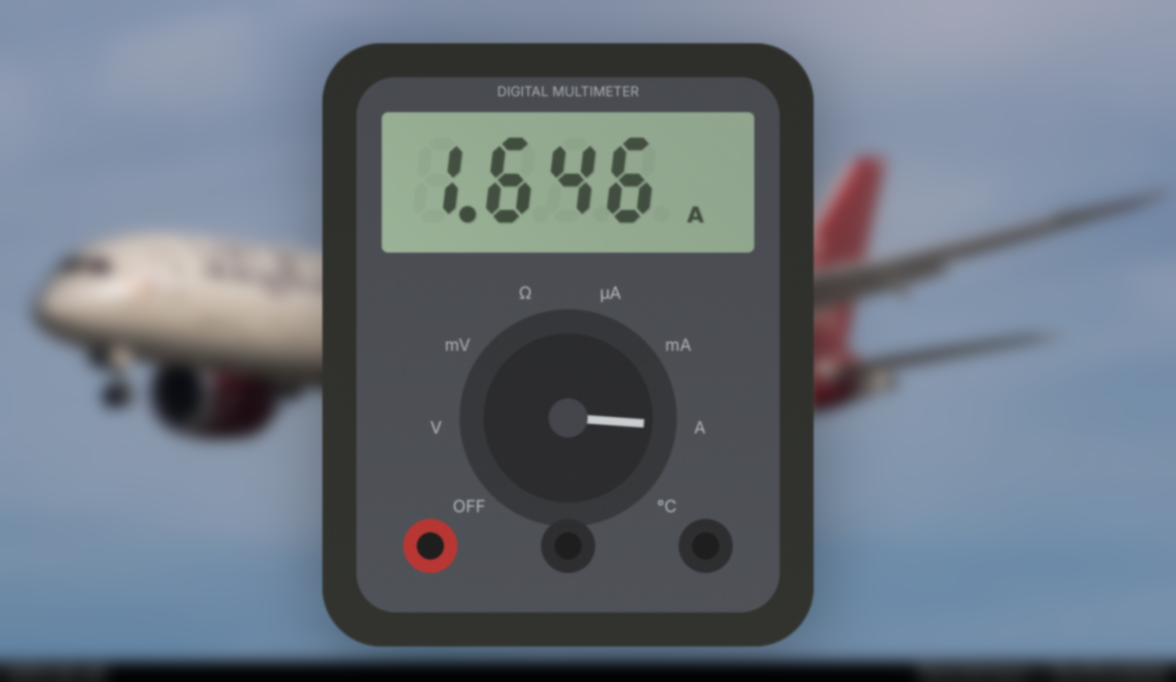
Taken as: 1.646 A
